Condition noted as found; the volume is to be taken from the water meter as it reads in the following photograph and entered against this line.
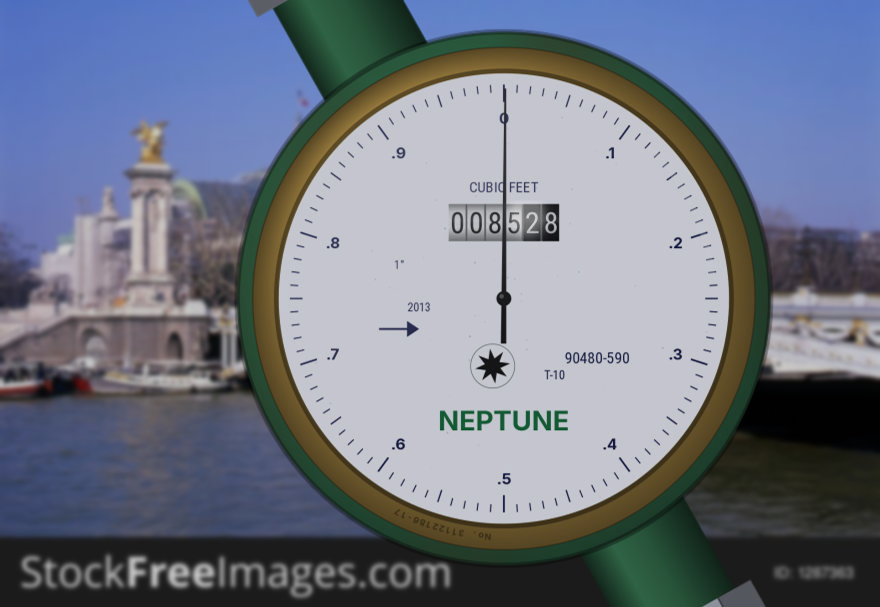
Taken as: 8528.00 ft³
